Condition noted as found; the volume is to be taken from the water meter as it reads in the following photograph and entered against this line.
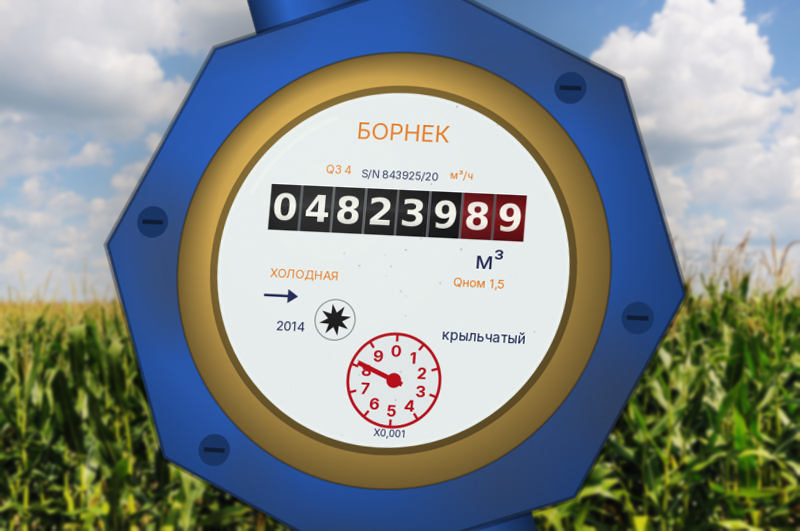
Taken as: 48239.898 m³
